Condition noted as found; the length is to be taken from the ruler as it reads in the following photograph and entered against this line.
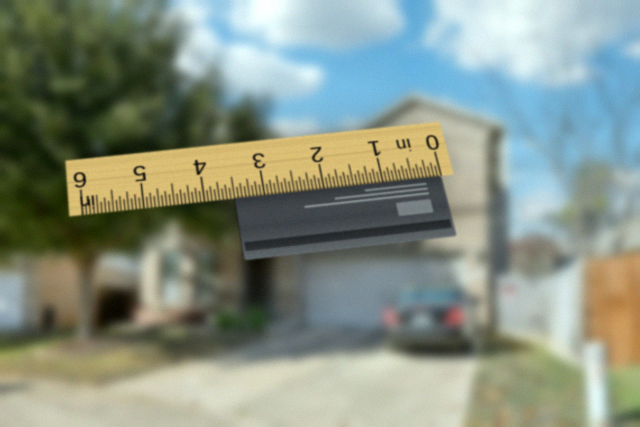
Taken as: 3.5 in
